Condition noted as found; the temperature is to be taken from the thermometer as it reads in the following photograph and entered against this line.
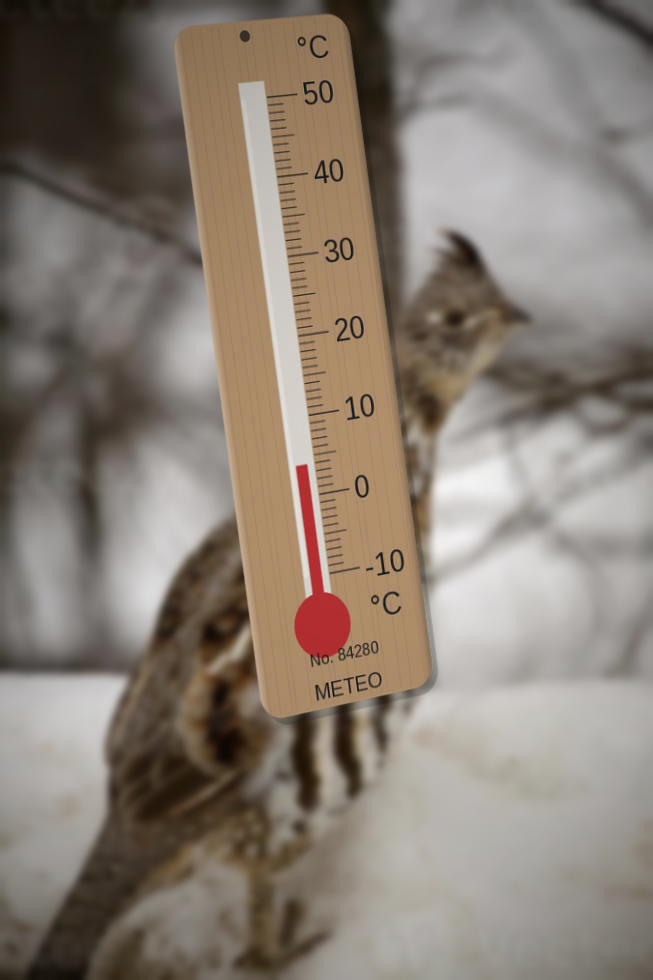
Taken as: 4 °C
